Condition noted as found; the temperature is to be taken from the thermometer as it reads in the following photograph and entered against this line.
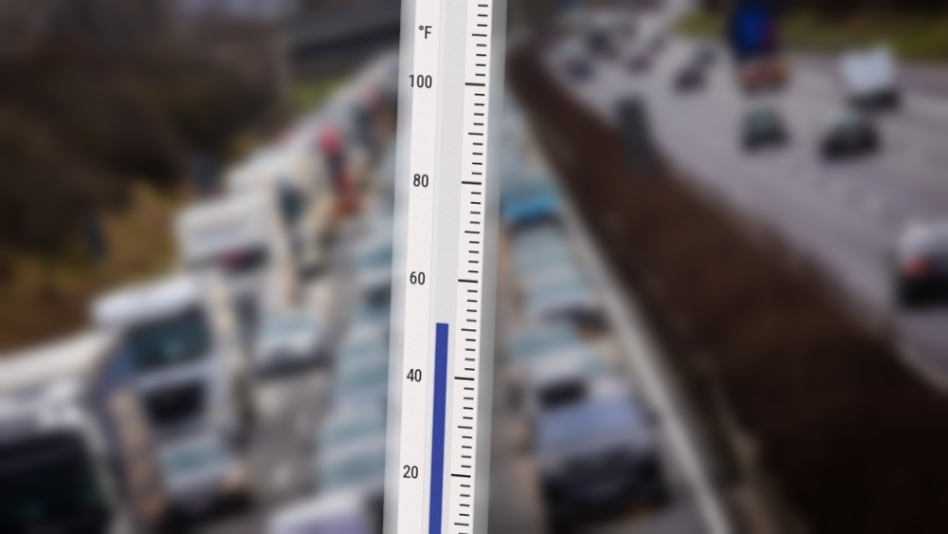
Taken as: 51 °F
